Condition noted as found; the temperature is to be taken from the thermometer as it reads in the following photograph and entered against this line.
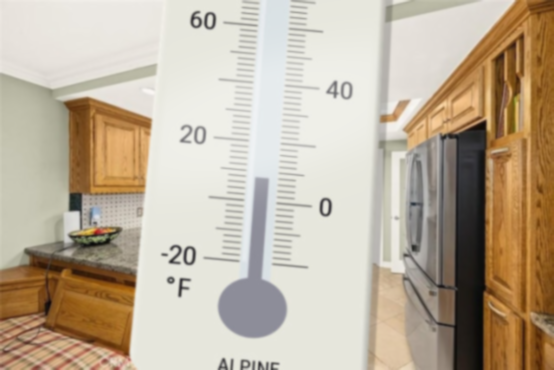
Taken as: 8 °F
